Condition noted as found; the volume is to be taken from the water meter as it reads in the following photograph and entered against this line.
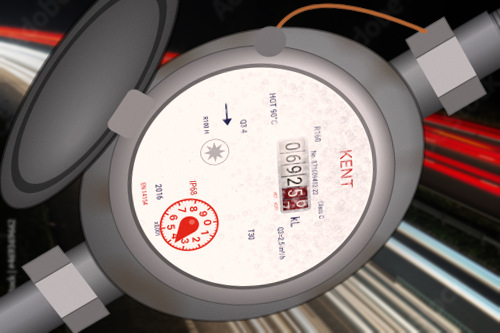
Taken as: 692.563 kL
